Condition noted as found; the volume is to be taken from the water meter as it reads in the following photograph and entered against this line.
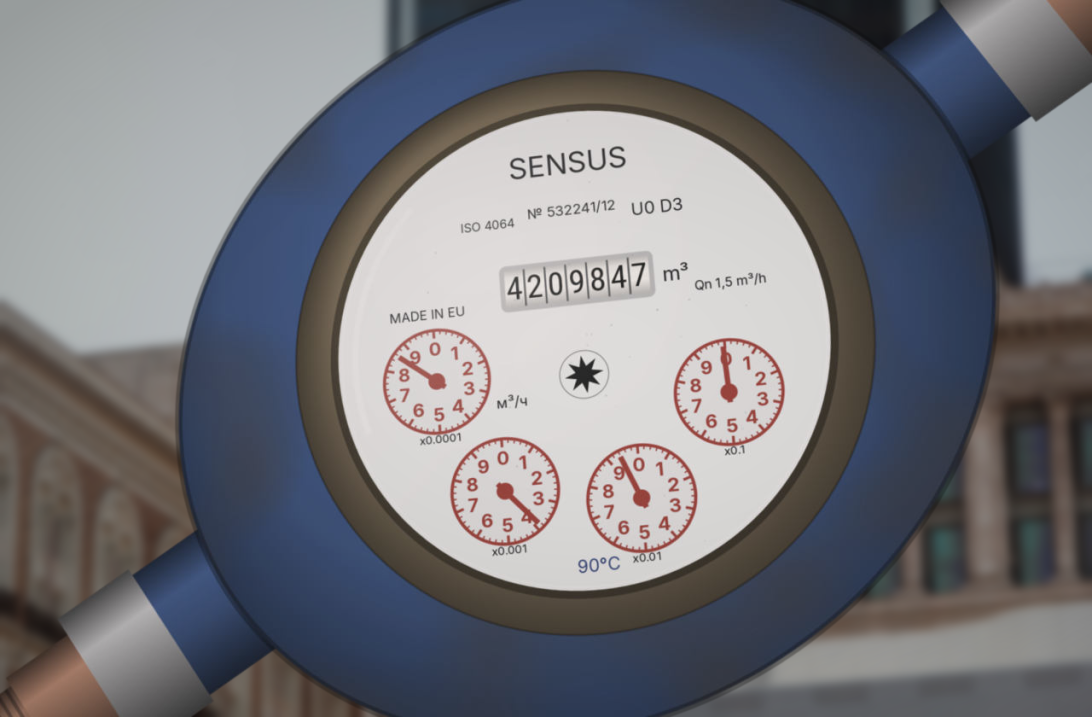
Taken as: 4209846.9938 m³
